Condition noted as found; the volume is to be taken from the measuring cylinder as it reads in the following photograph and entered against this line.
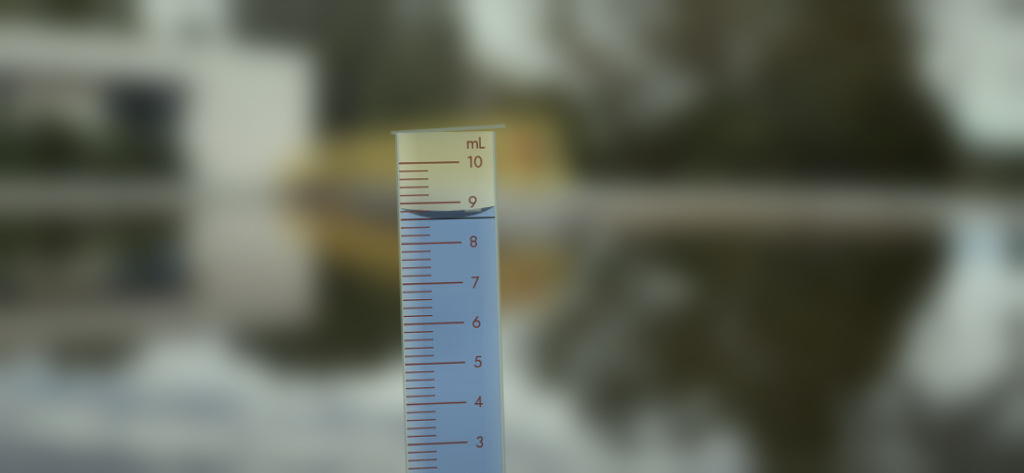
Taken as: 8.6 mL
